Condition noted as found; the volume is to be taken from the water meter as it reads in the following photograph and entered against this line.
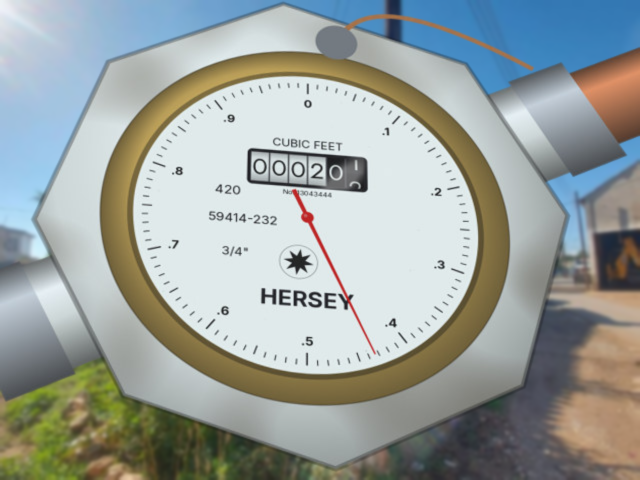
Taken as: 201.43 ft³
